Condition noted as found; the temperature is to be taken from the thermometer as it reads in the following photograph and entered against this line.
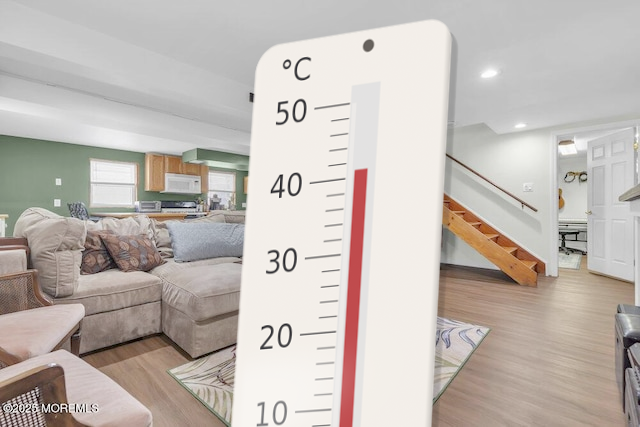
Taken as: 41 °C
